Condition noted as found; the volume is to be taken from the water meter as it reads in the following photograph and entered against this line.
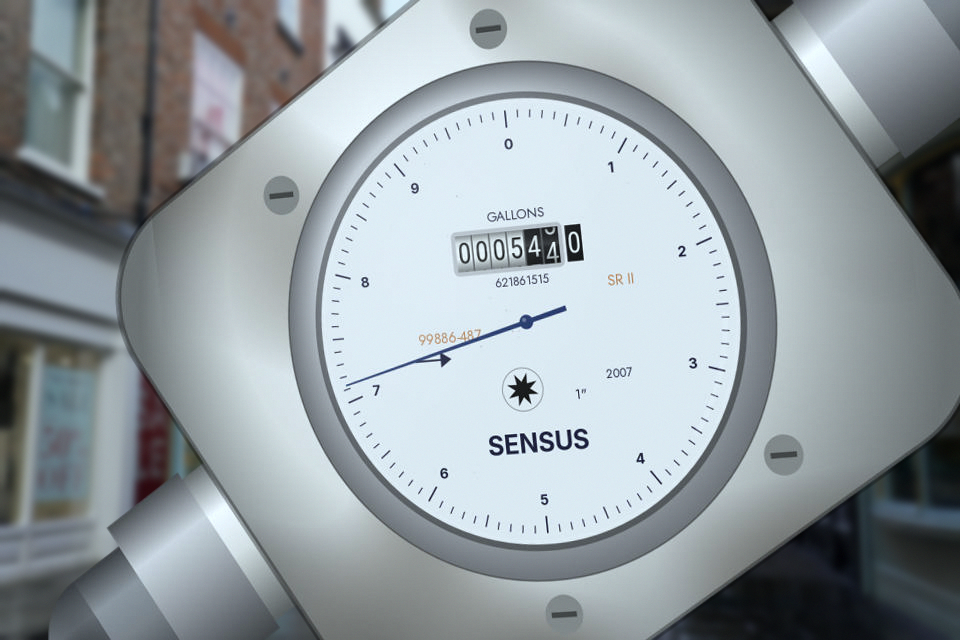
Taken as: 5437.1 gal
